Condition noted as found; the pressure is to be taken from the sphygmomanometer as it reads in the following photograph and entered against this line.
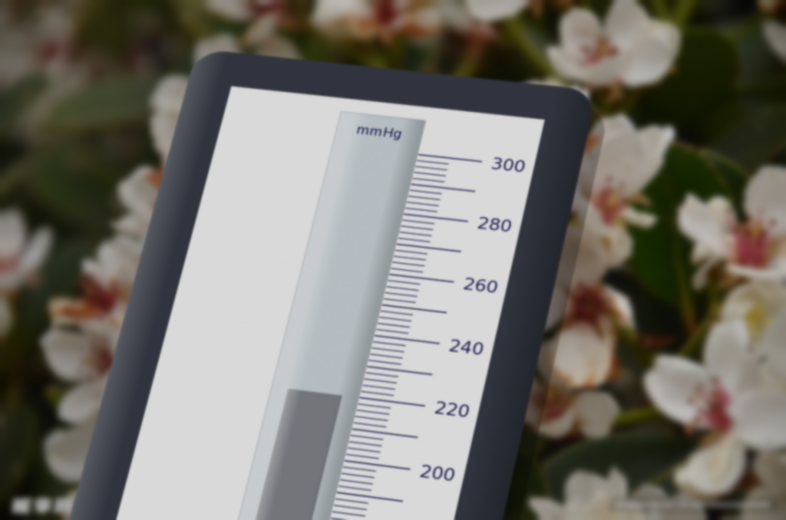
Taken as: 220 mmHg
